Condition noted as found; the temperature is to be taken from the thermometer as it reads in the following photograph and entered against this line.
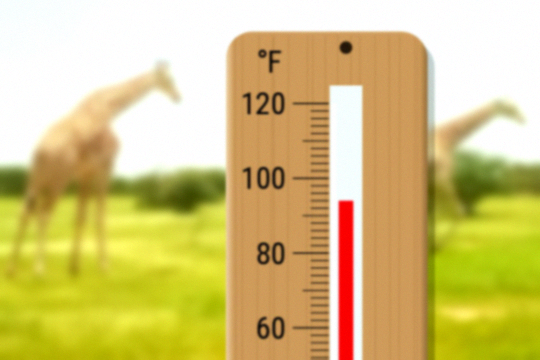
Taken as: 94 °F
